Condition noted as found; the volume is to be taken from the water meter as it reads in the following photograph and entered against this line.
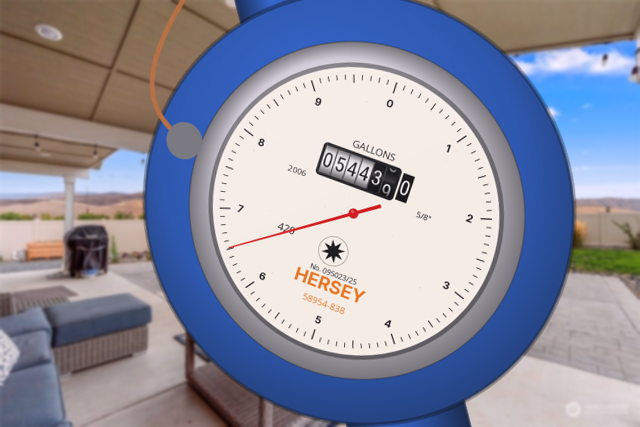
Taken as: 544386.5 gal
